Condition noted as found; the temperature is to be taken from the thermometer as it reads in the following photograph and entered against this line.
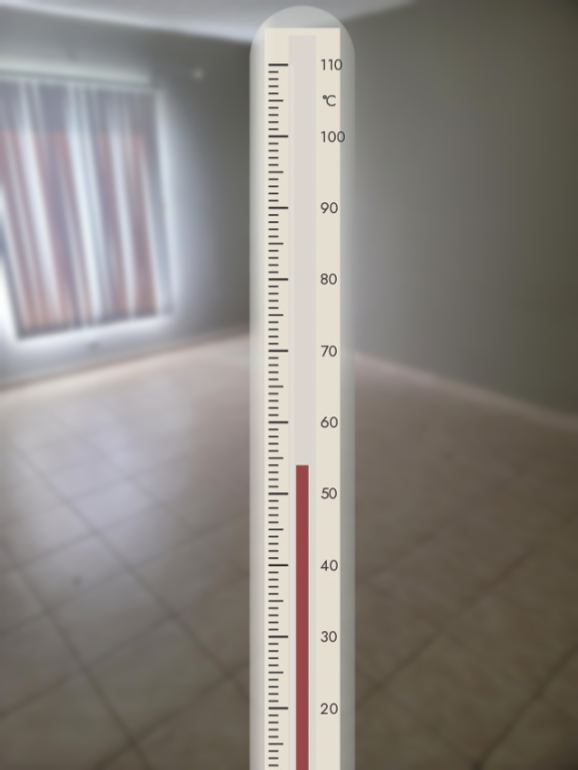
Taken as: 54 °C
